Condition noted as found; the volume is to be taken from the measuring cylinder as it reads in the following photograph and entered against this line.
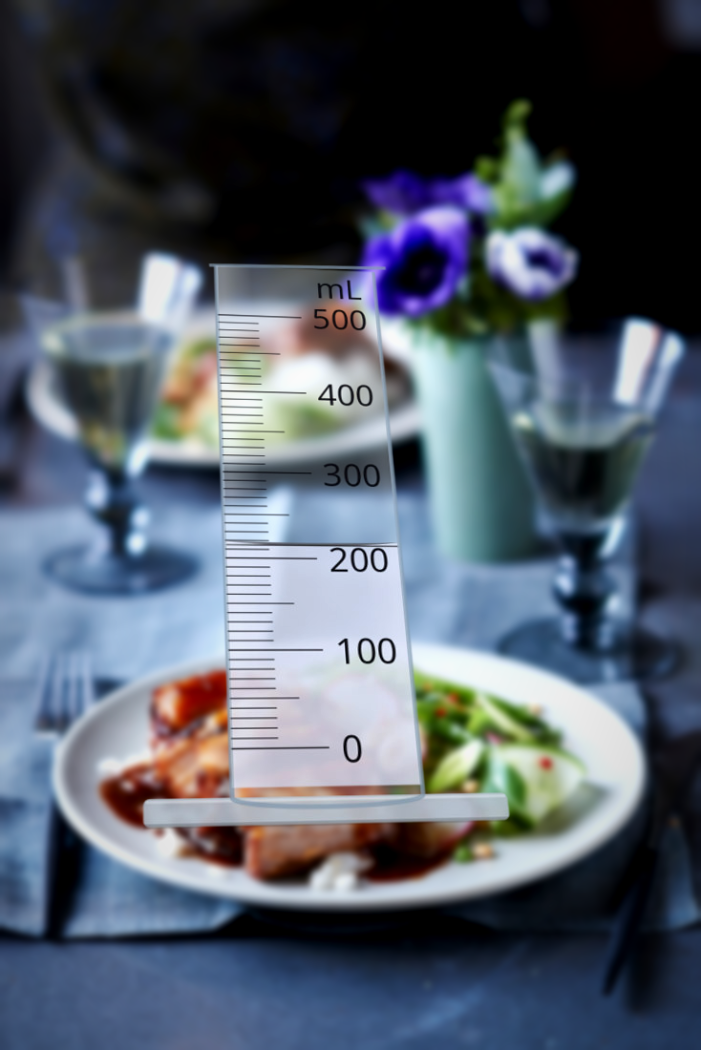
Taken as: 215 mL
